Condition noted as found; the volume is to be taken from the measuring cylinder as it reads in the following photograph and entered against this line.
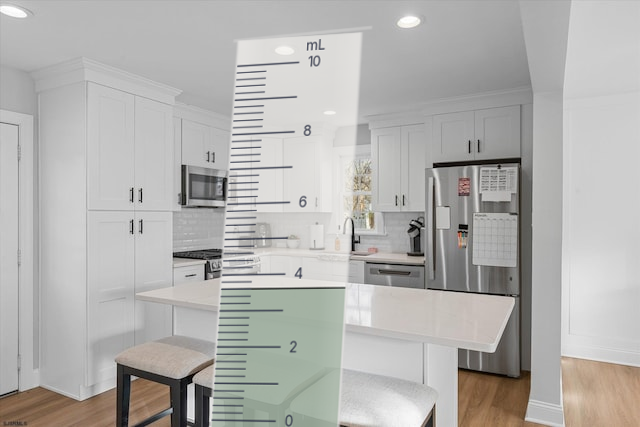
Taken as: 3.6 mL
